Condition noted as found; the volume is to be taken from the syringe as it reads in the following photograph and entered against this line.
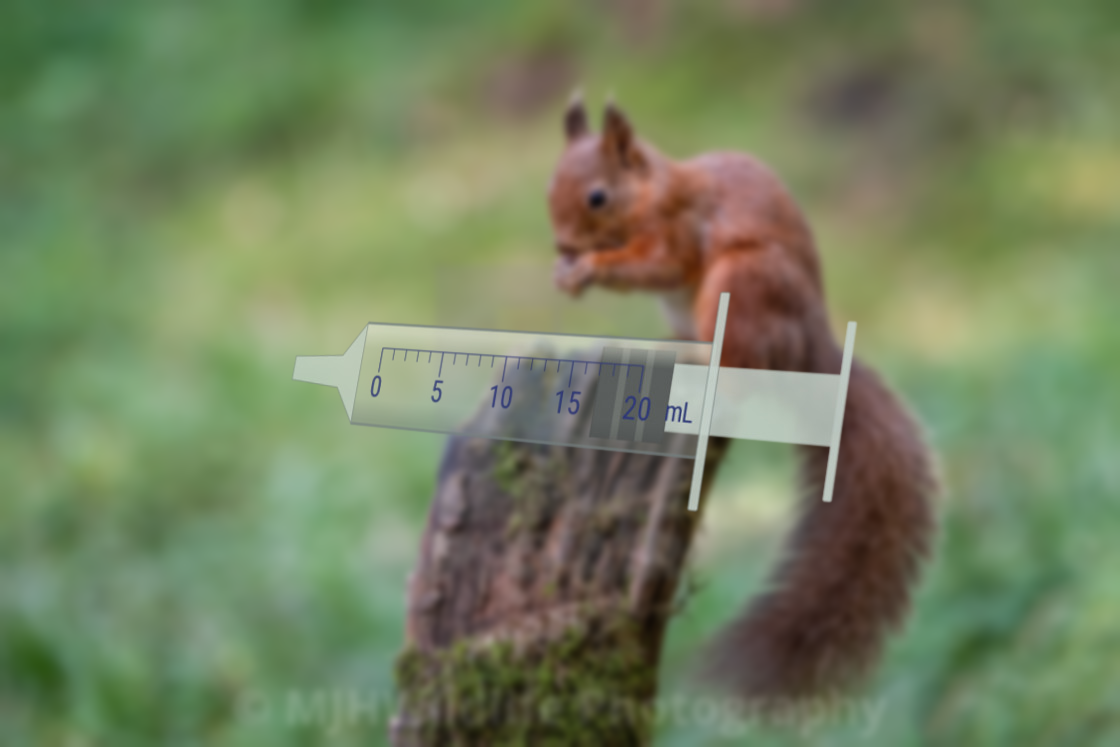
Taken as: 17 mL
